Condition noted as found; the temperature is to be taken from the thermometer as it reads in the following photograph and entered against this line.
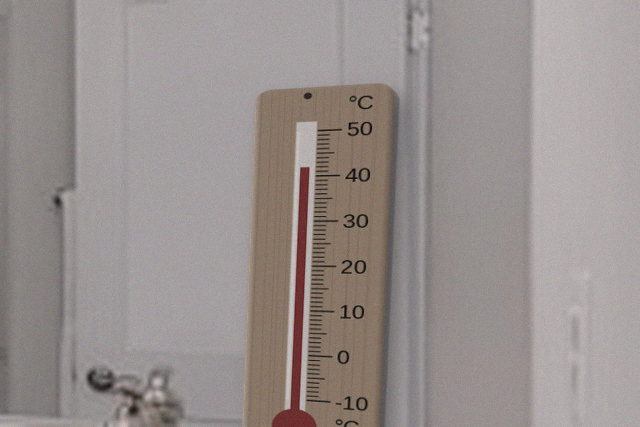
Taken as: 42 °C
